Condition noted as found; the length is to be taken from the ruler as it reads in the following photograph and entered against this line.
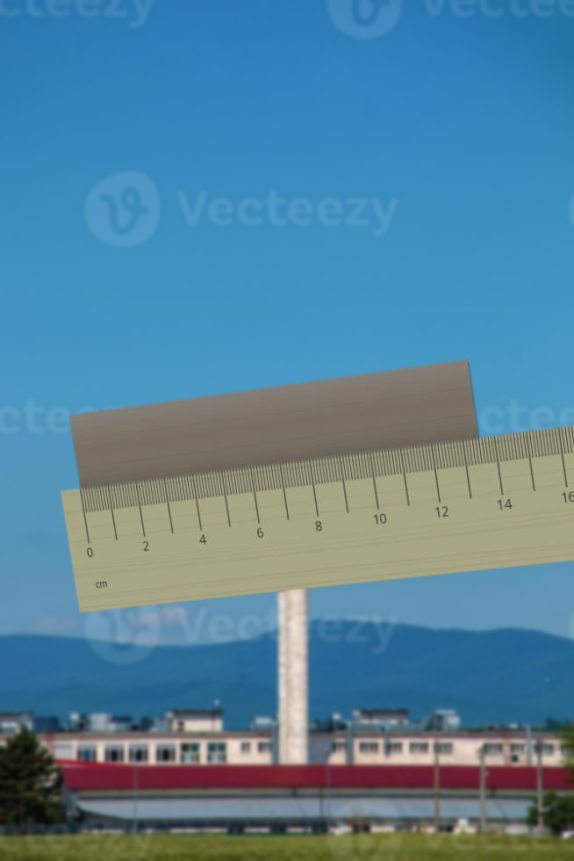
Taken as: 13.5 cm
